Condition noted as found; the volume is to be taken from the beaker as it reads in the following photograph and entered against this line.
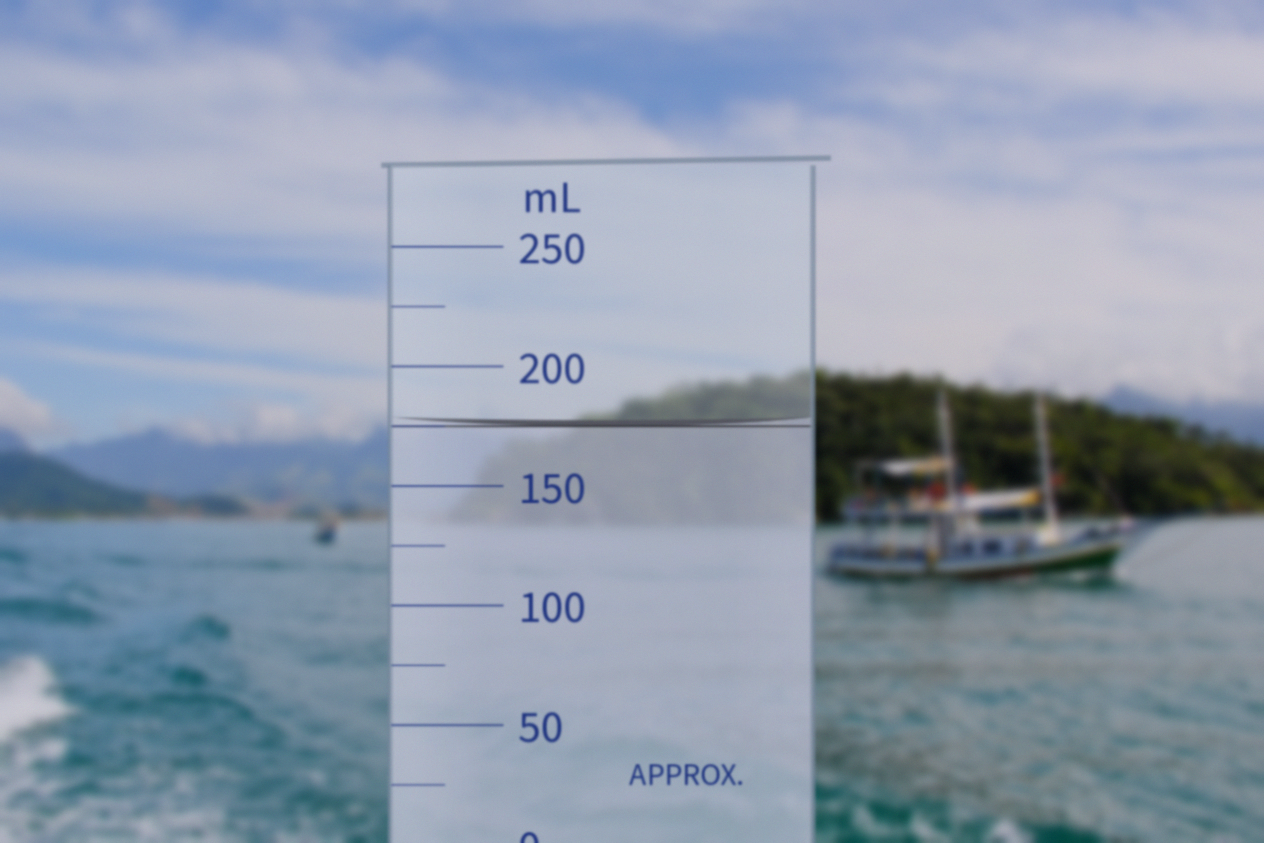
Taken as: 175 mL
